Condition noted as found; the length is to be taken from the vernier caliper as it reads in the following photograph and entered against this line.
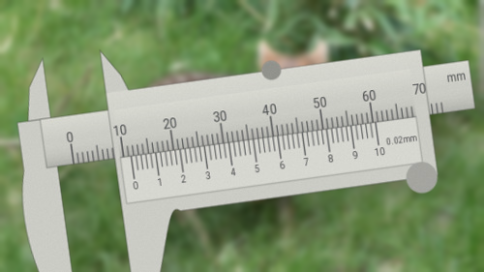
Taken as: 11.5 mm
